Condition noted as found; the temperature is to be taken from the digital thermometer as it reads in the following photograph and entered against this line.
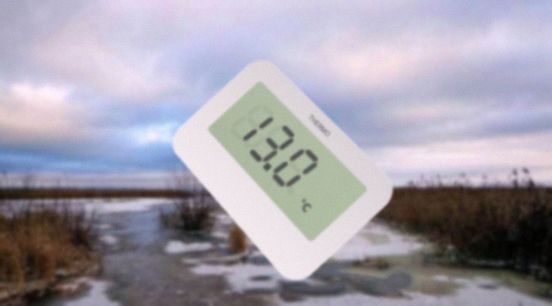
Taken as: 13.0 °C
